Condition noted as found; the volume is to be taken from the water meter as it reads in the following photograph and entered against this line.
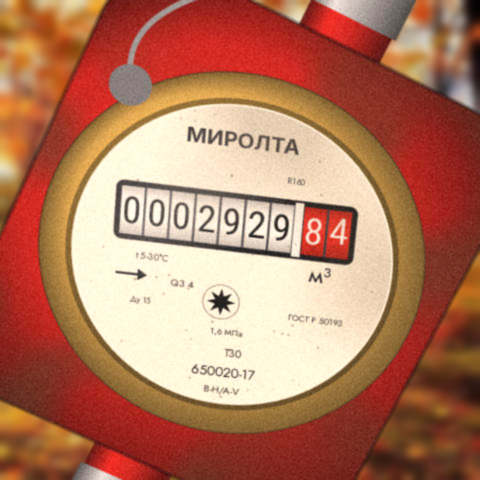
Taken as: 2929.84 m³
